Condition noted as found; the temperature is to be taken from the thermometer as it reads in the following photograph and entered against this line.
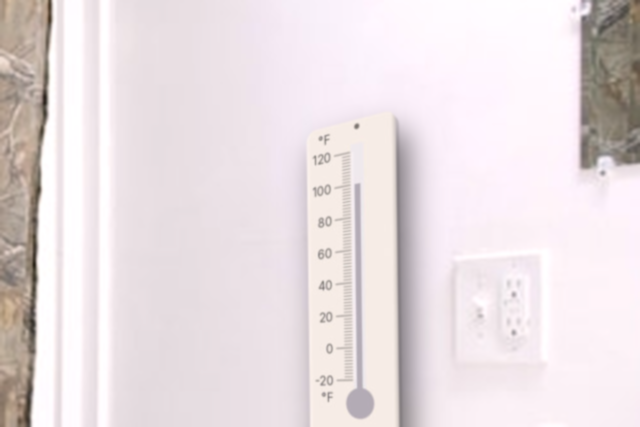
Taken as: 100 °F
